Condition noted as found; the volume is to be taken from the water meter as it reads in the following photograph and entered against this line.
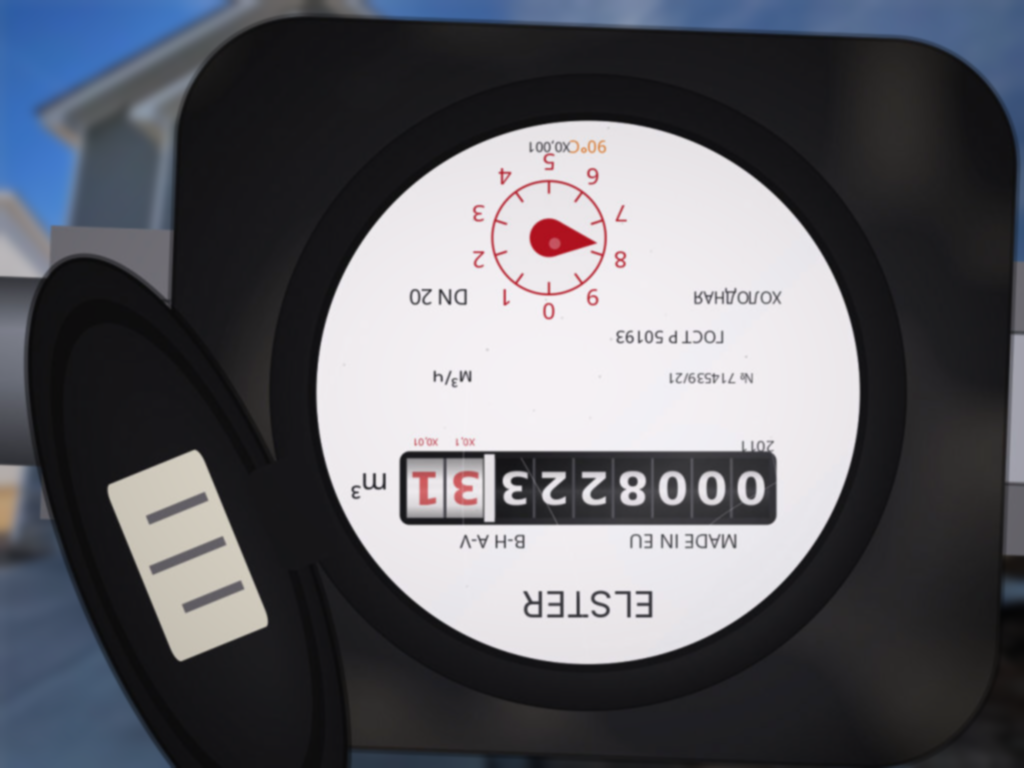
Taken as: 8223.317 m³
